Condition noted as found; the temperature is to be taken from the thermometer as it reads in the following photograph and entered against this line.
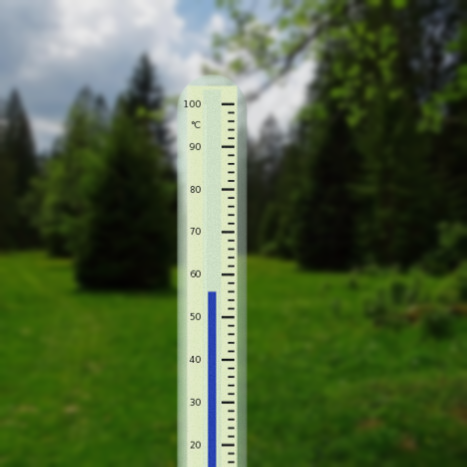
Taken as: 56 °C
